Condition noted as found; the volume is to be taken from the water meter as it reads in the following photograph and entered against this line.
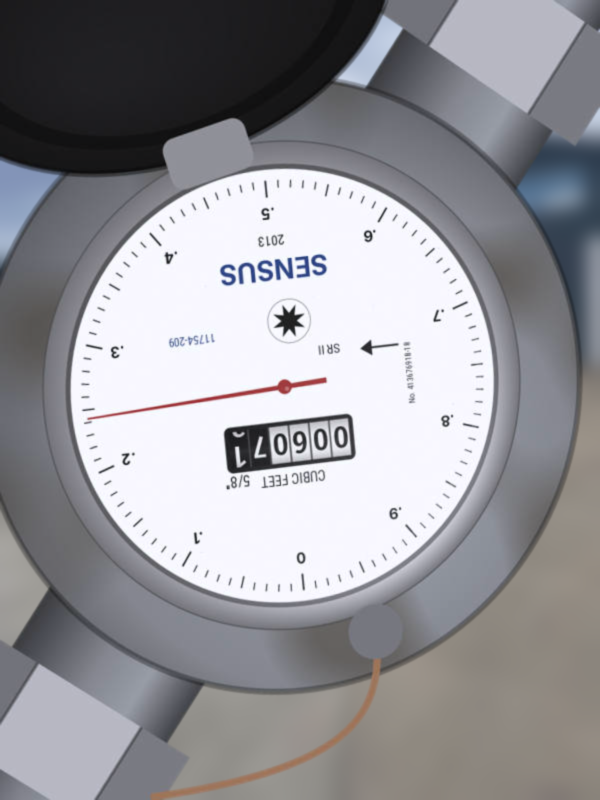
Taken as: 6071.24 ft³
